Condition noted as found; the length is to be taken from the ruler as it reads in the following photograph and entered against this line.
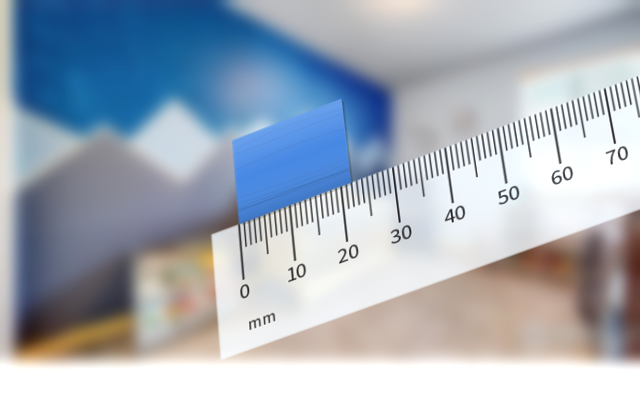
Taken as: 22 mm
